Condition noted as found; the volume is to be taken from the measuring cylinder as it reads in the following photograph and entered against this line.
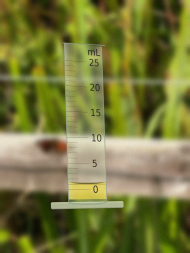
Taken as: 1 mL
